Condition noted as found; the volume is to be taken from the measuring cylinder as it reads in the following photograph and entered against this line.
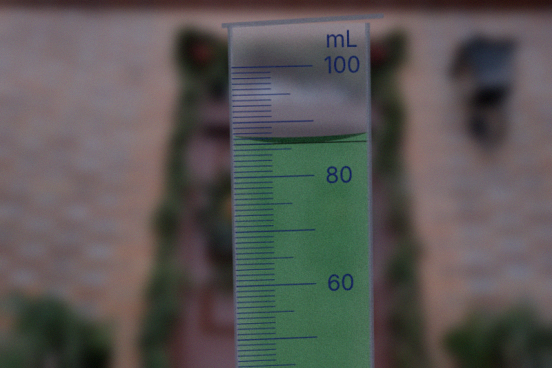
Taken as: 86 mL
